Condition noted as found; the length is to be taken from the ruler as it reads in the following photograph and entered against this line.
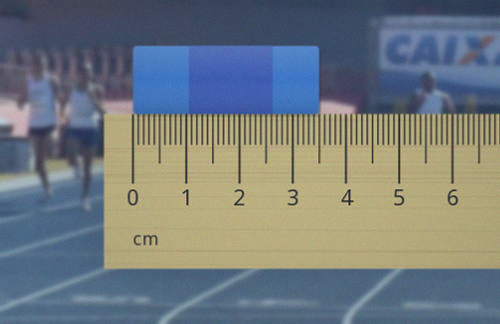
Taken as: 3.5 cm
